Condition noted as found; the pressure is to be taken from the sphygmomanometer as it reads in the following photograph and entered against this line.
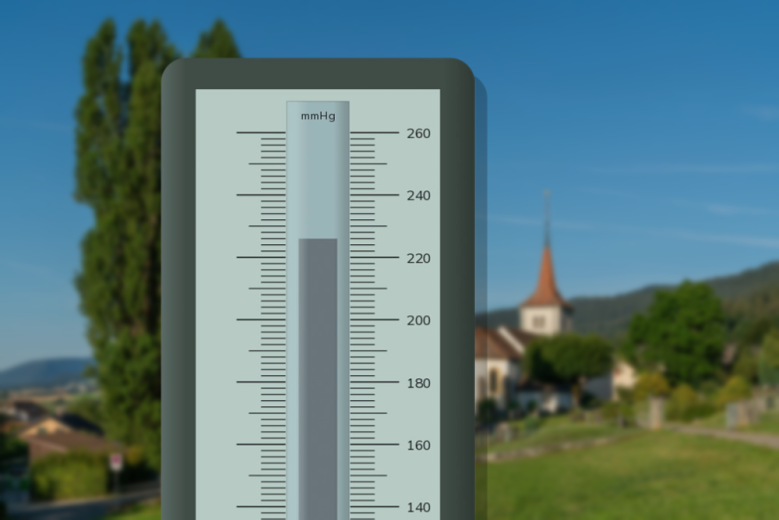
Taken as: 226 mmHg
